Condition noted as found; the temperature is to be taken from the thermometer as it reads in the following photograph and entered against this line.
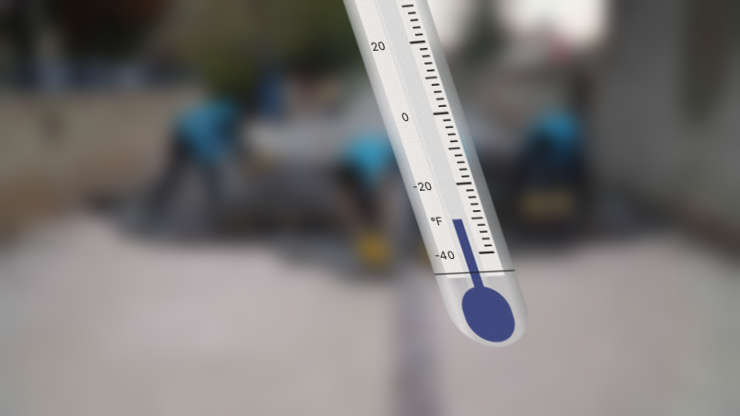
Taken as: -30 °F
